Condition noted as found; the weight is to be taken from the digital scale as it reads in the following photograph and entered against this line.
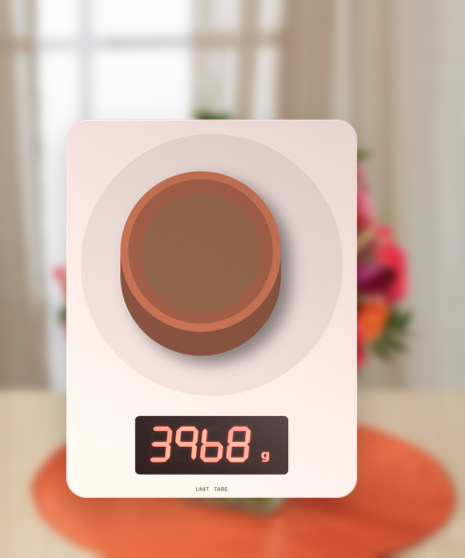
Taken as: 3968 g
